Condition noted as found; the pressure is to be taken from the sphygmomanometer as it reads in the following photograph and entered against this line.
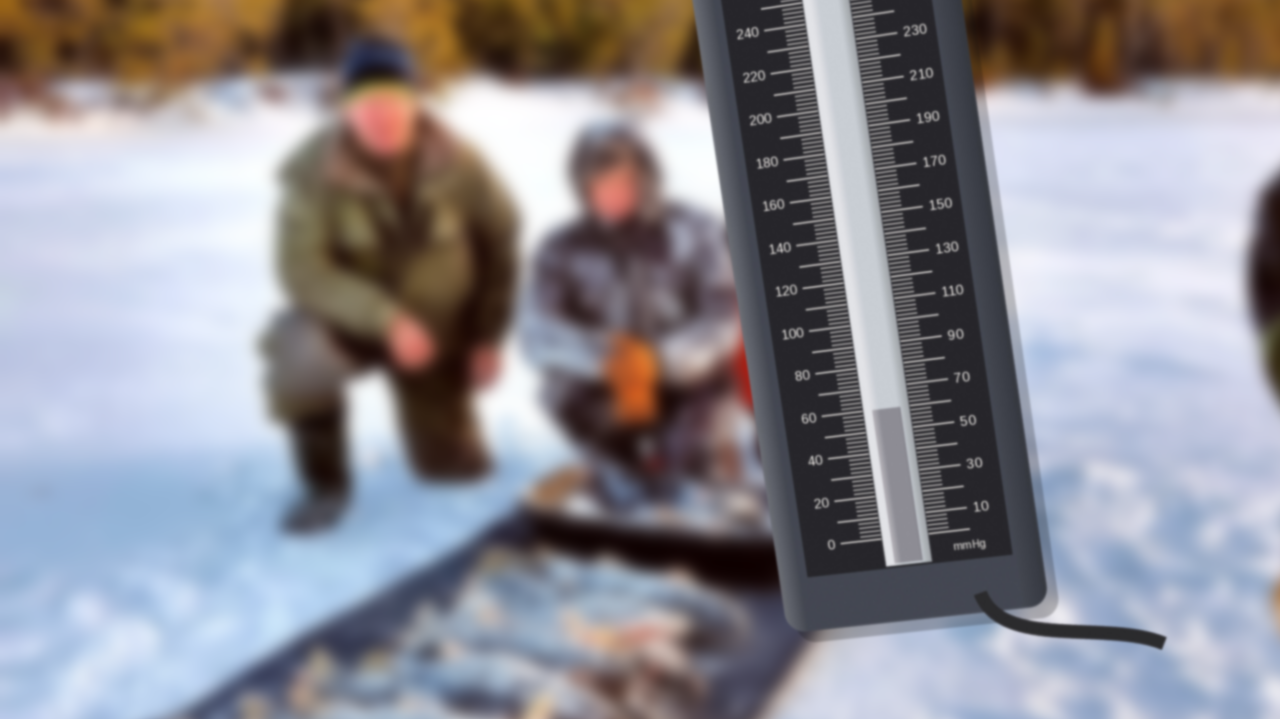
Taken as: 60 mmHg
